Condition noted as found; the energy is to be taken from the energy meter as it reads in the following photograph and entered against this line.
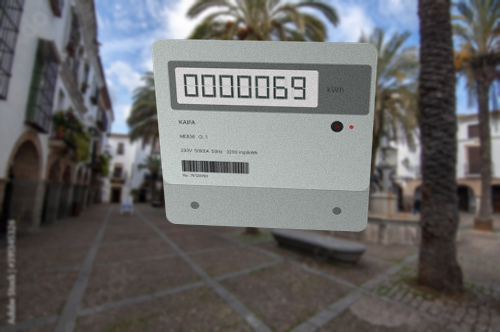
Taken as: 69 kWh
